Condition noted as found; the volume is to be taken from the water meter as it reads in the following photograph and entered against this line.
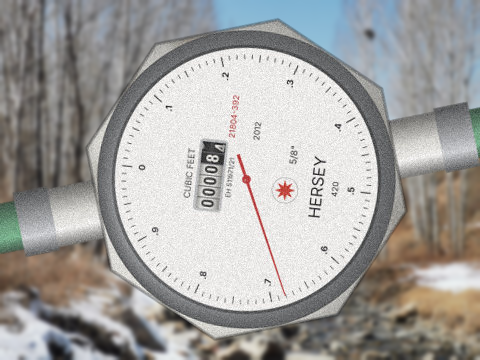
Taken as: 83.68 ft³
